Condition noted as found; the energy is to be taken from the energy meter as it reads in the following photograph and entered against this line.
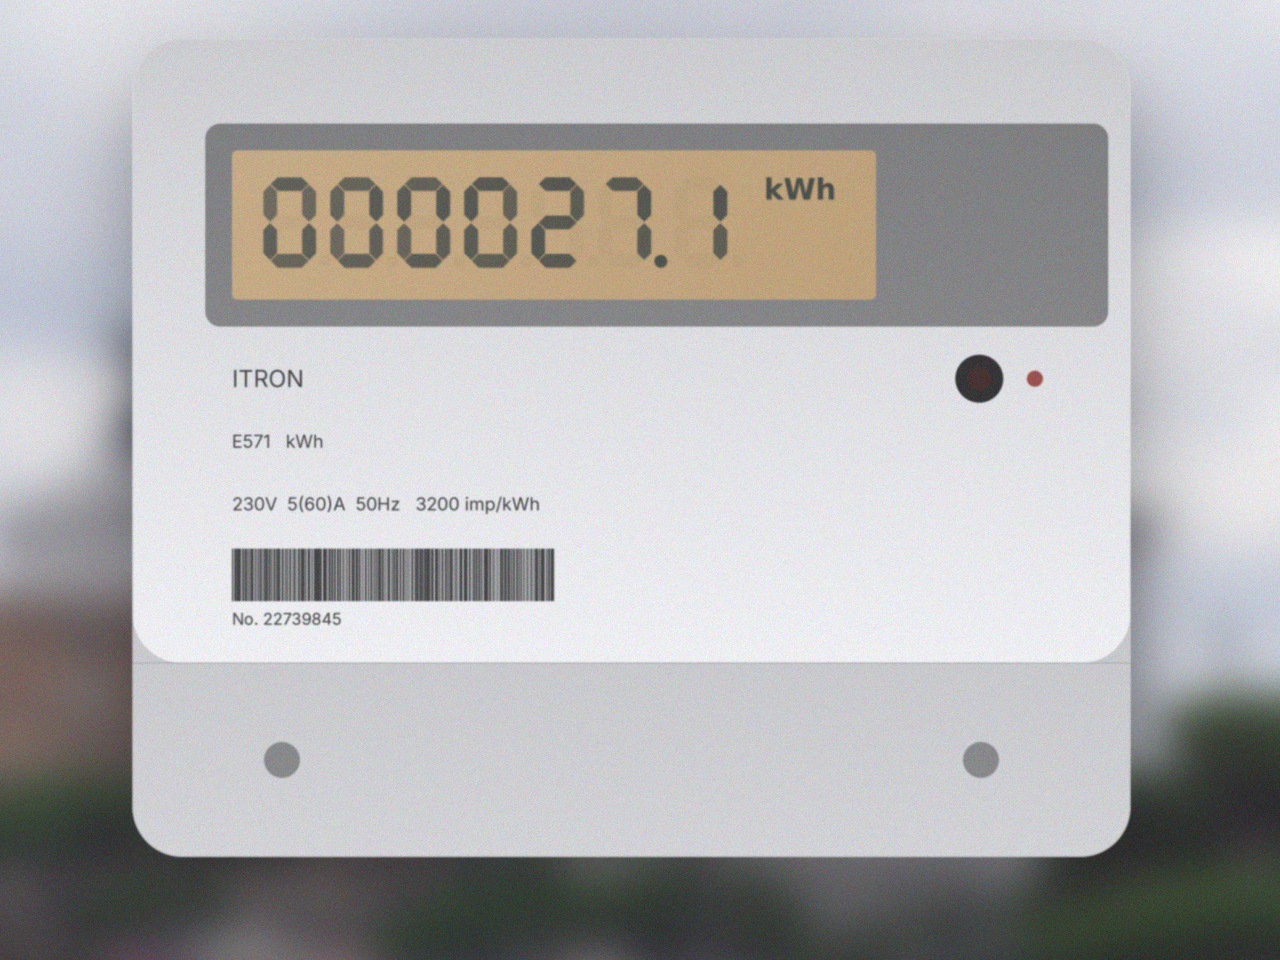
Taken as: 27.1 kWh
